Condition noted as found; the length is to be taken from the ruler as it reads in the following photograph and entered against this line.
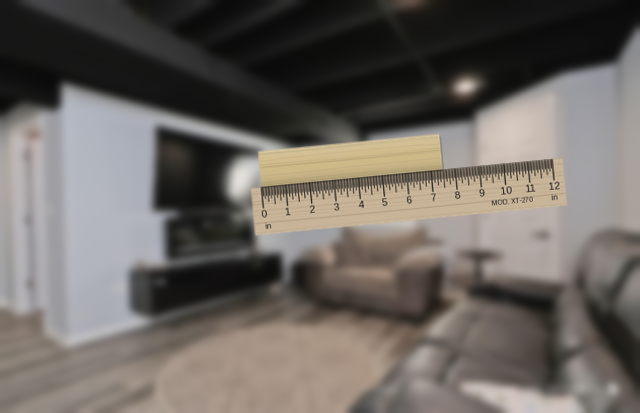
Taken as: 7.5 in
